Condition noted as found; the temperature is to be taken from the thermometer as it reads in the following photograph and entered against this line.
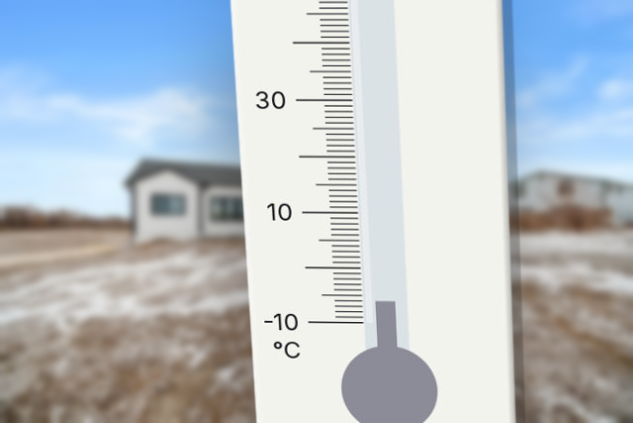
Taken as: -6 °C
